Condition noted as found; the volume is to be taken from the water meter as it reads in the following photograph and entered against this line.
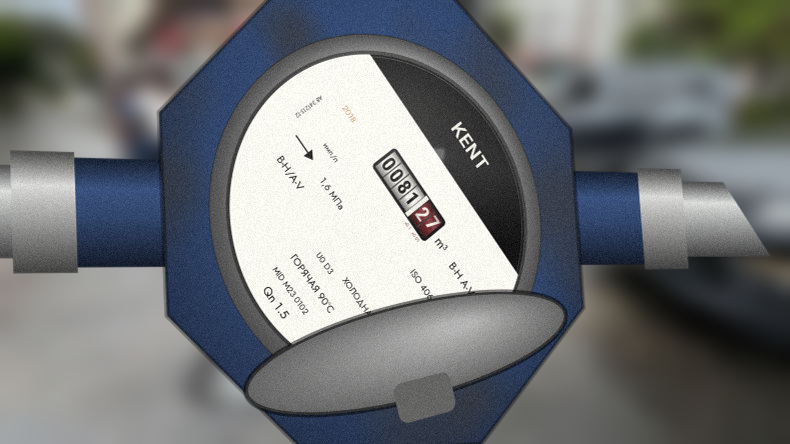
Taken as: 81.27 m³
